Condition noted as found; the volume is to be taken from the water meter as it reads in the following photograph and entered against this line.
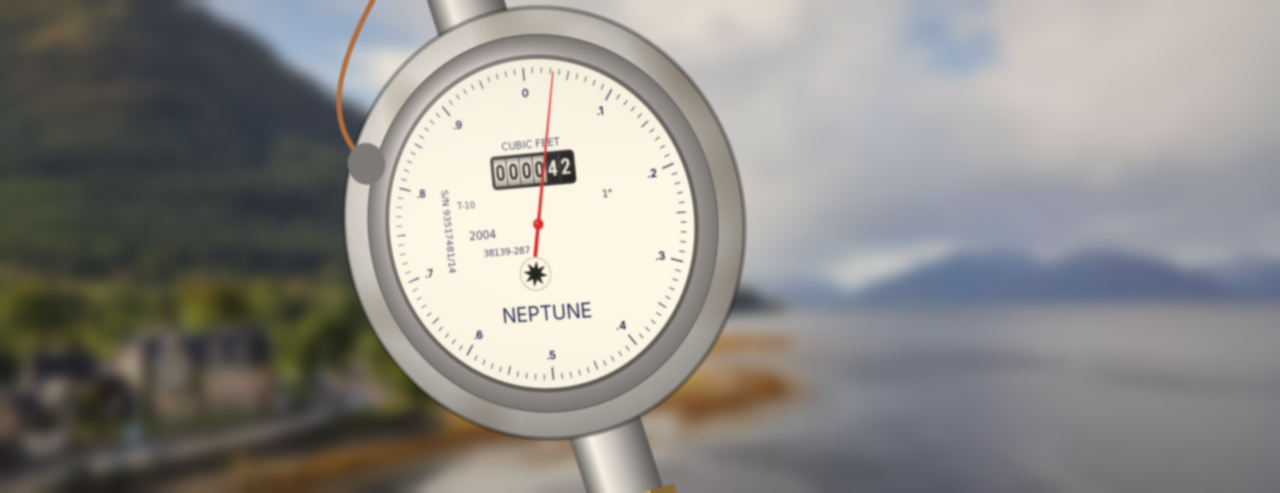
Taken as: 42.03 ft³
